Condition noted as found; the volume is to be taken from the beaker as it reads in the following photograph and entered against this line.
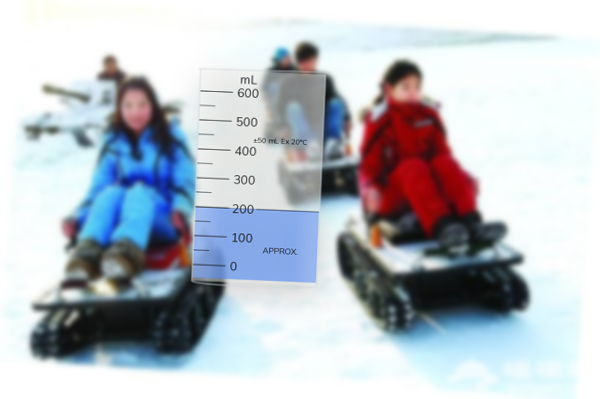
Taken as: 200 mL
